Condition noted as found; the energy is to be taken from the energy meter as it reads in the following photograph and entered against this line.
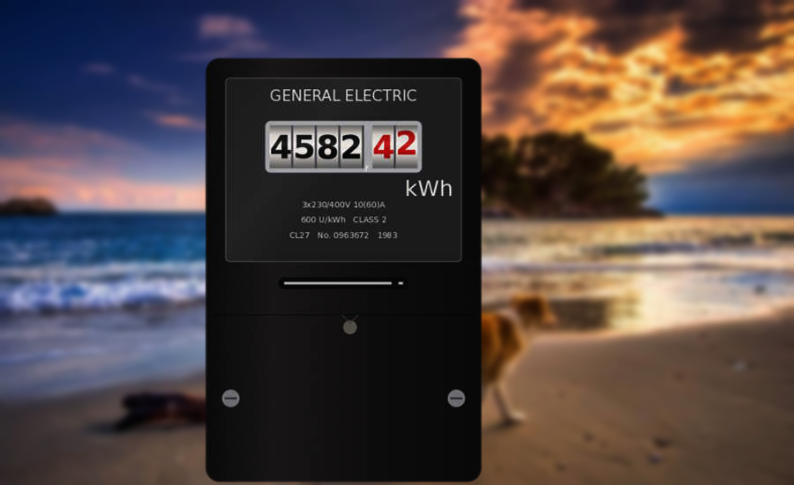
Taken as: 4582.42 kWh
